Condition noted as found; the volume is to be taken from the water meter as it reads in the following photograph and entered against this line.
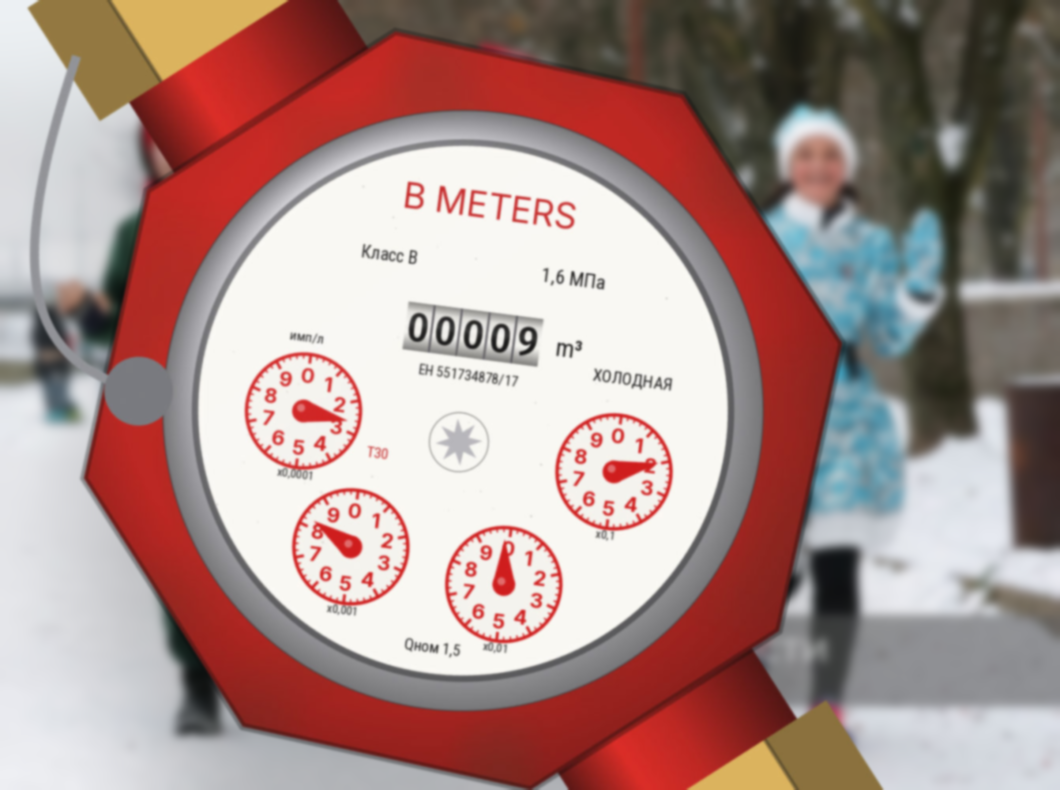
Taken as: 9.1982 m³
